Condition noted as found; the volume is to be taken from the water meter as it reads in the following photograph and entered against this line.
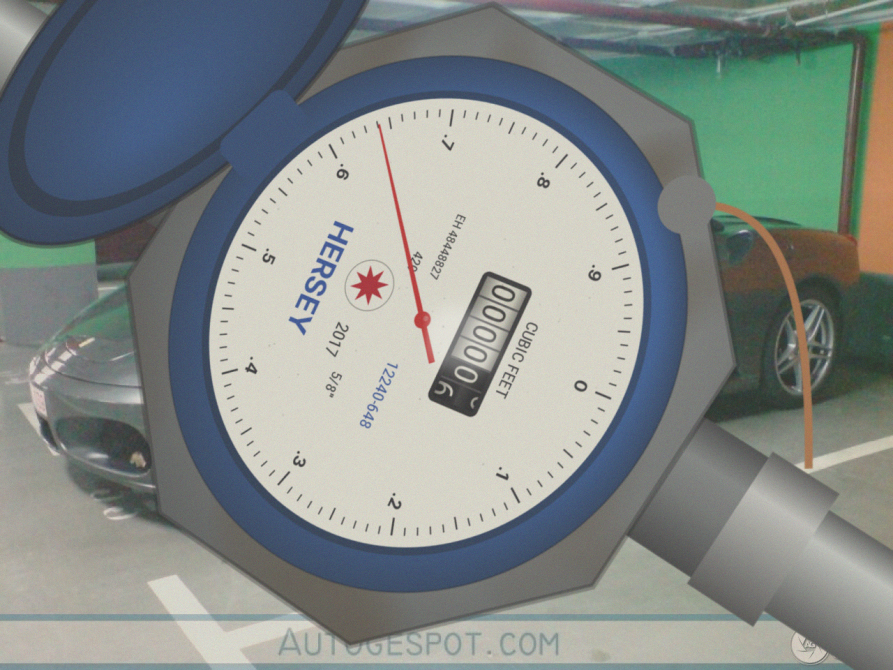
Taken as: 5.64 ft³
